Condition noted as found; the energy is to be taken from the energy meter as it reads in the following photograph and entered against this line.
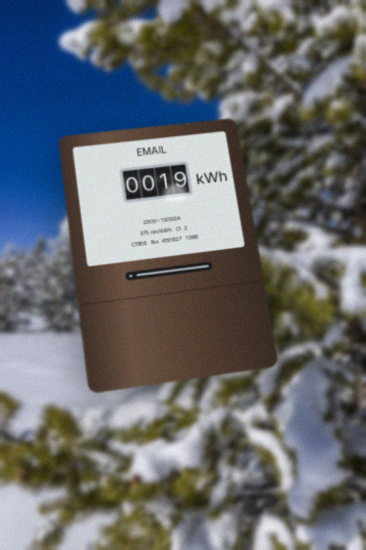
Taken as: 19 kWh
